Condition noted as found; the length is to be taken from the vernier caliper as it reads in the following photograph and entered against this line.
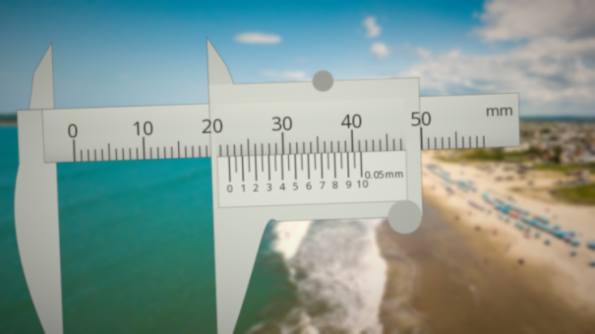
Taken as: 22.2 mm
